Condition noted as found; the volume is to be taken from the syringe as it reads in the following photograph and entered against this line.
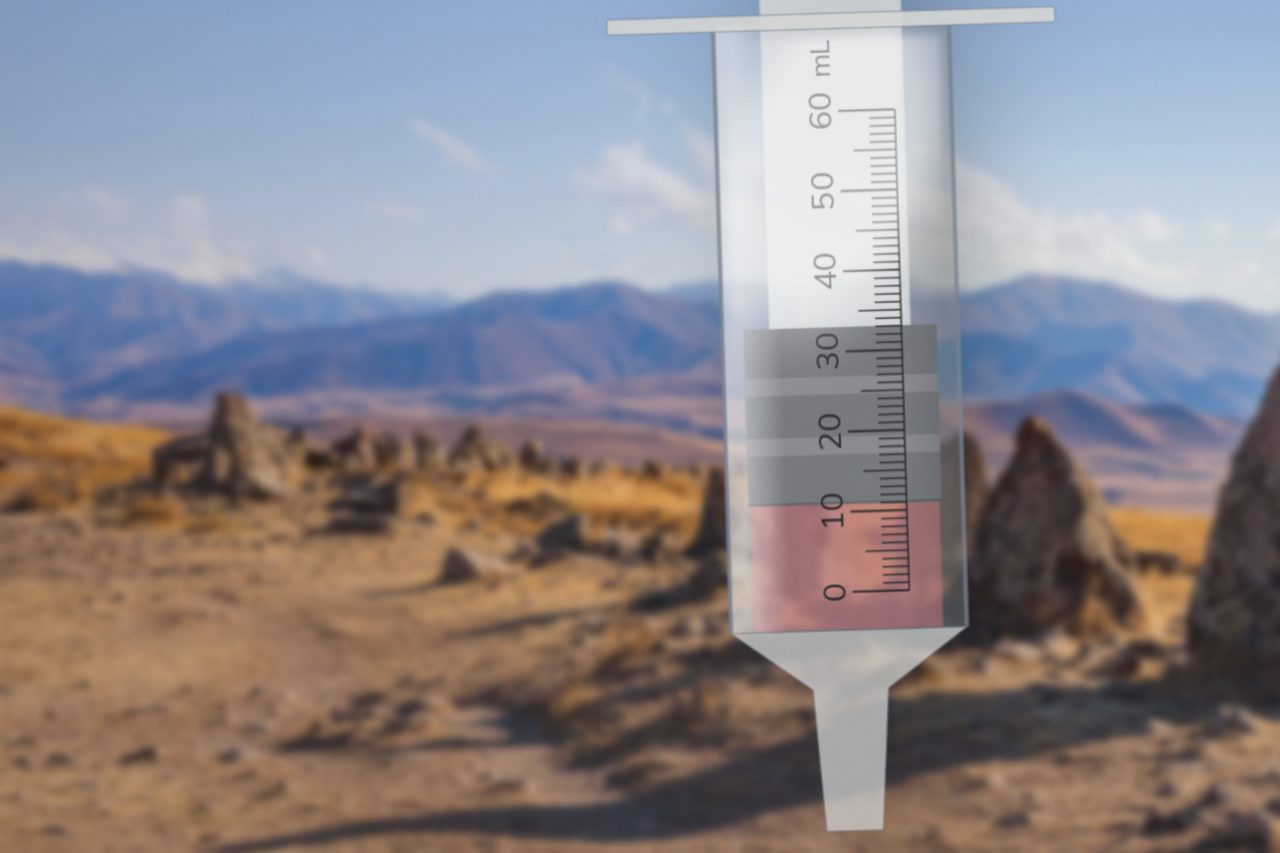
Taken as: 11 mL
